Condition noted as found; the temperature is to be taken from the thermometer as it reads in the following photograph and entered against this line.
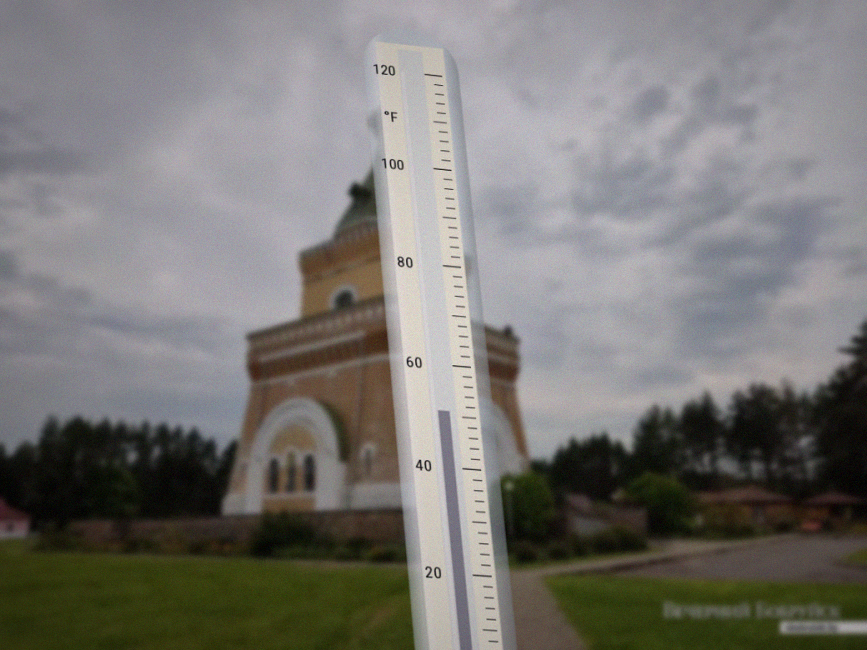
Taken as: 51 °F
